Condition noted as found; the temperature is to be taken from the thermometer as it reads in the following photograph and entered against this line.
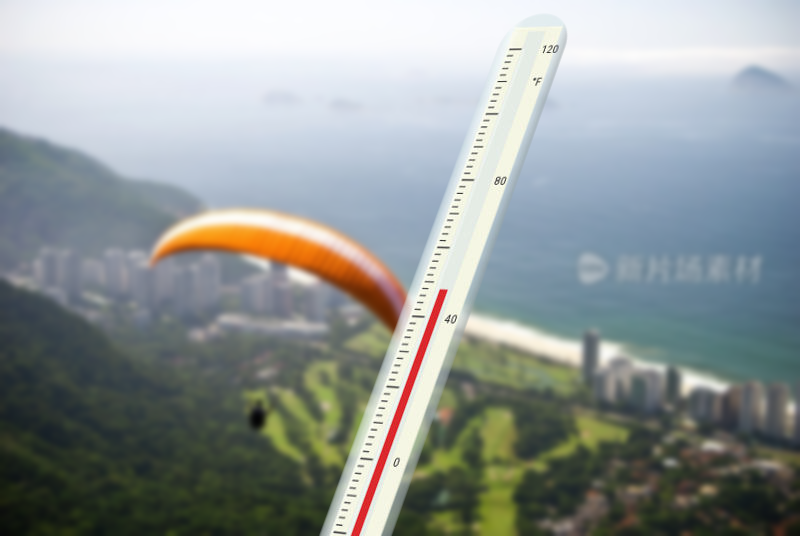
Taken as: 48 °F
